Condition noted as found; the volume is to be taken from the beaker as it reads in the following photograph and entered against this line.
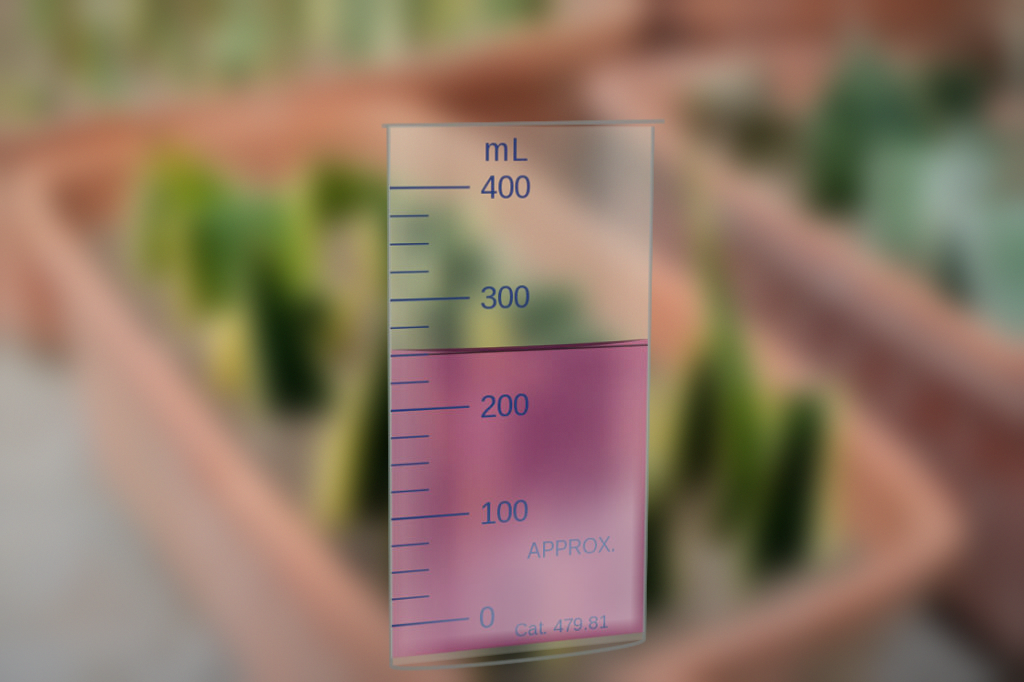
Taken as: 250 mL
